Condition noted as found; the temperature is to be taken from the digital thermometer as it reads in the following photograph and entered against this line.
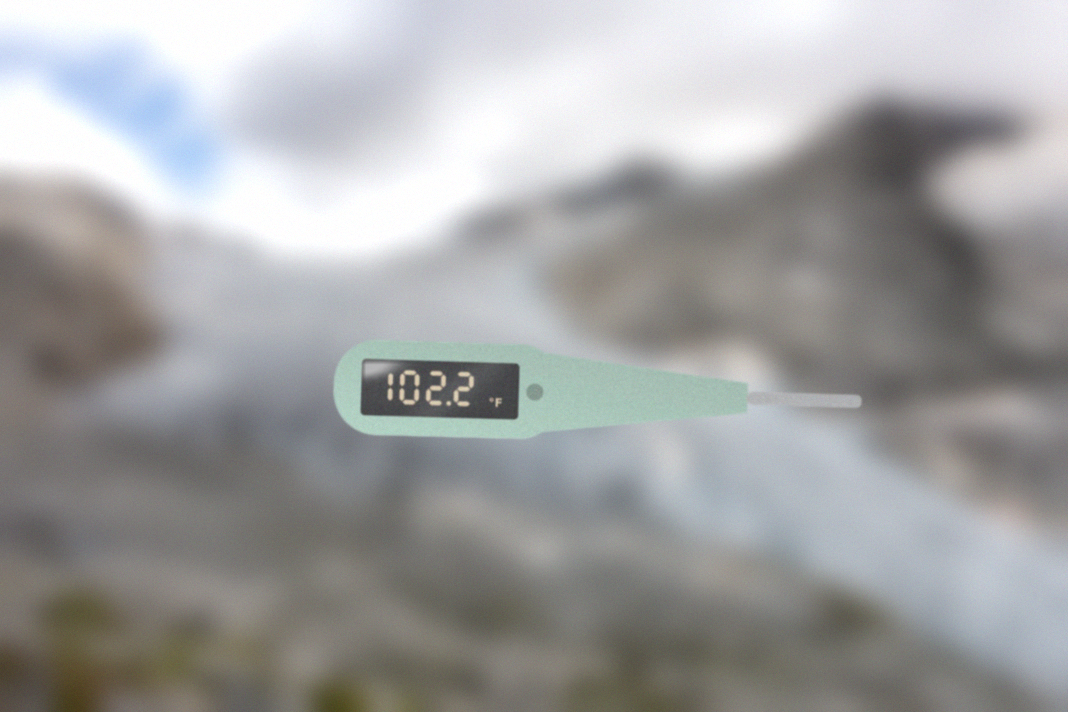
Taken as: 102.2 °F
